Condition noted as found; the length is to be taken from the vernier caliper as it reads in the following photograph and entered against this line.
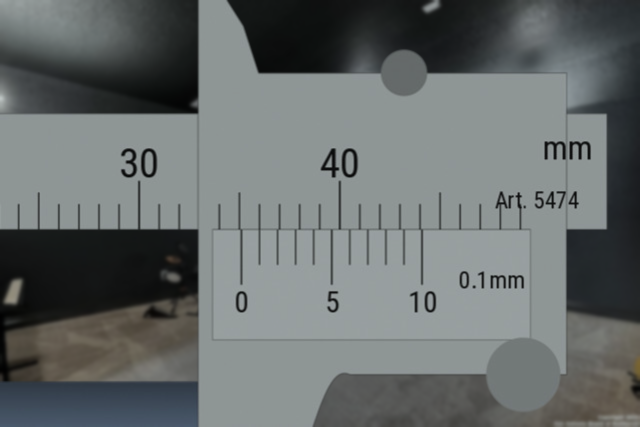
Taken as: 35.1 mm
